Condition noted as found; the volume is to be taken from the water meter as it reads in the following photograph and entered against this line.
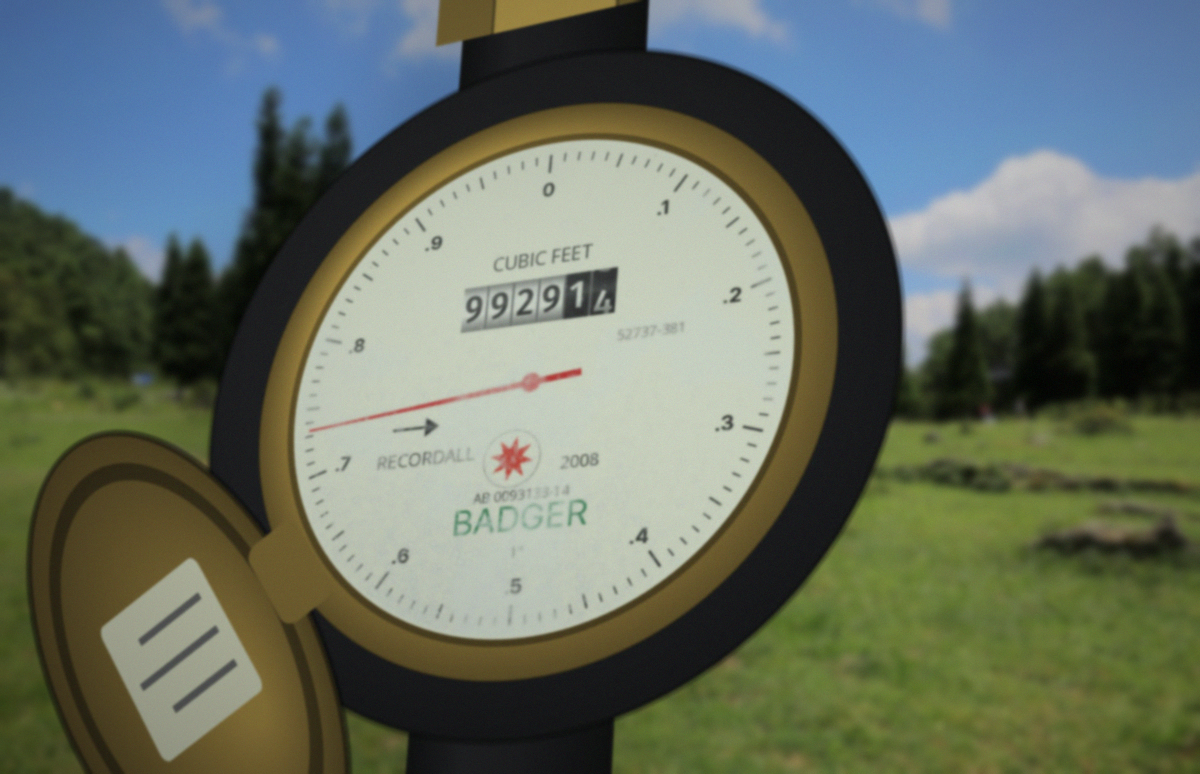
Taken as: 992913.73 ft³
